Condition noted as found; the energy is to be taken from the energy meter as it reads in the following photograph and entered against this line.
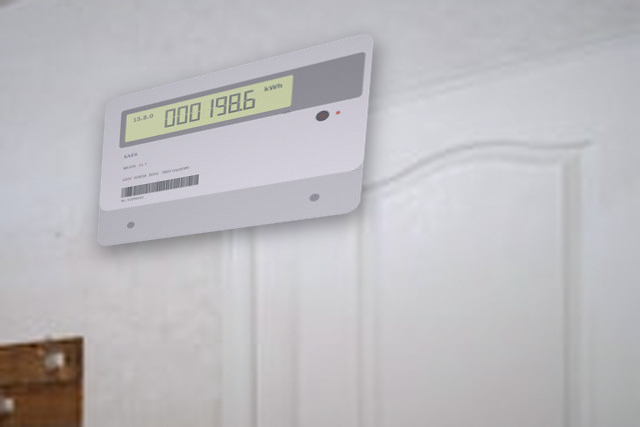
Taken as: 198.6 kWh
